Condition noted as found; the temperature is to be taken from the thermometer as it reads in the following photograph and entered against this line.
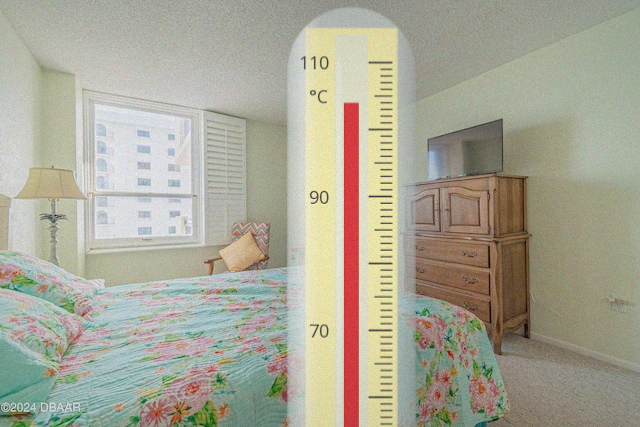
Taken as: 104 °C
